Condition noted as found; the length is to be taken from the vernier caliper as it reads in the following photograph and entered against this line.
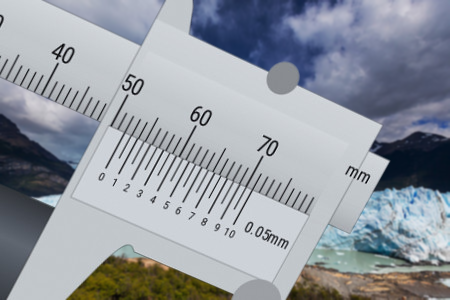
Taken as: 52.0 mm
